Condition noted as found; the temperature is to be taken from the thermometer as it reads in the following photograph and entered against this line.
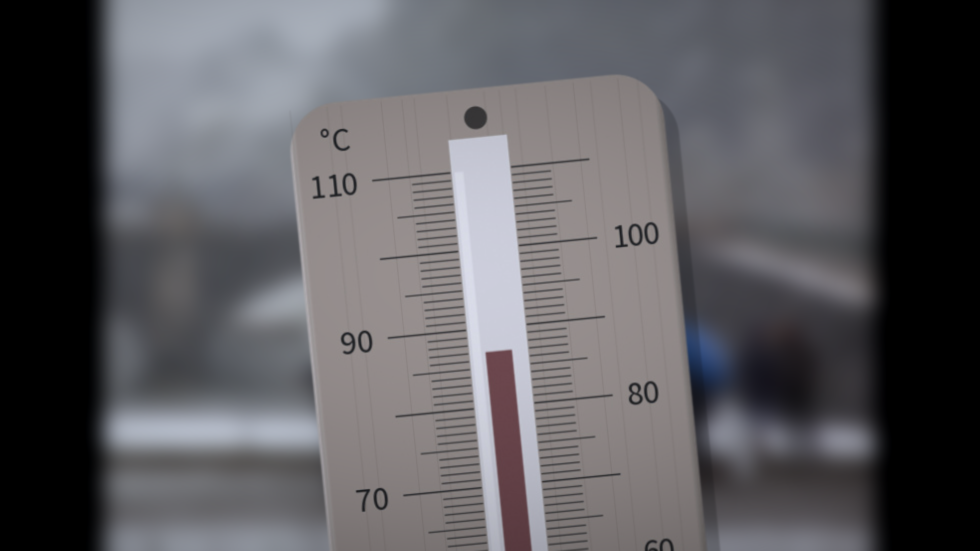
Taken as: 87 °C
